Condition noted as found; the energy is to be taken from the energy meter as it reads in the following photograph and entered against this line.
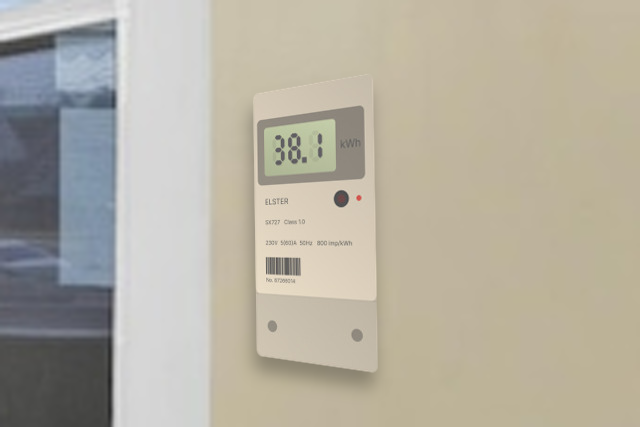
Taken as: 38.1 kWh
